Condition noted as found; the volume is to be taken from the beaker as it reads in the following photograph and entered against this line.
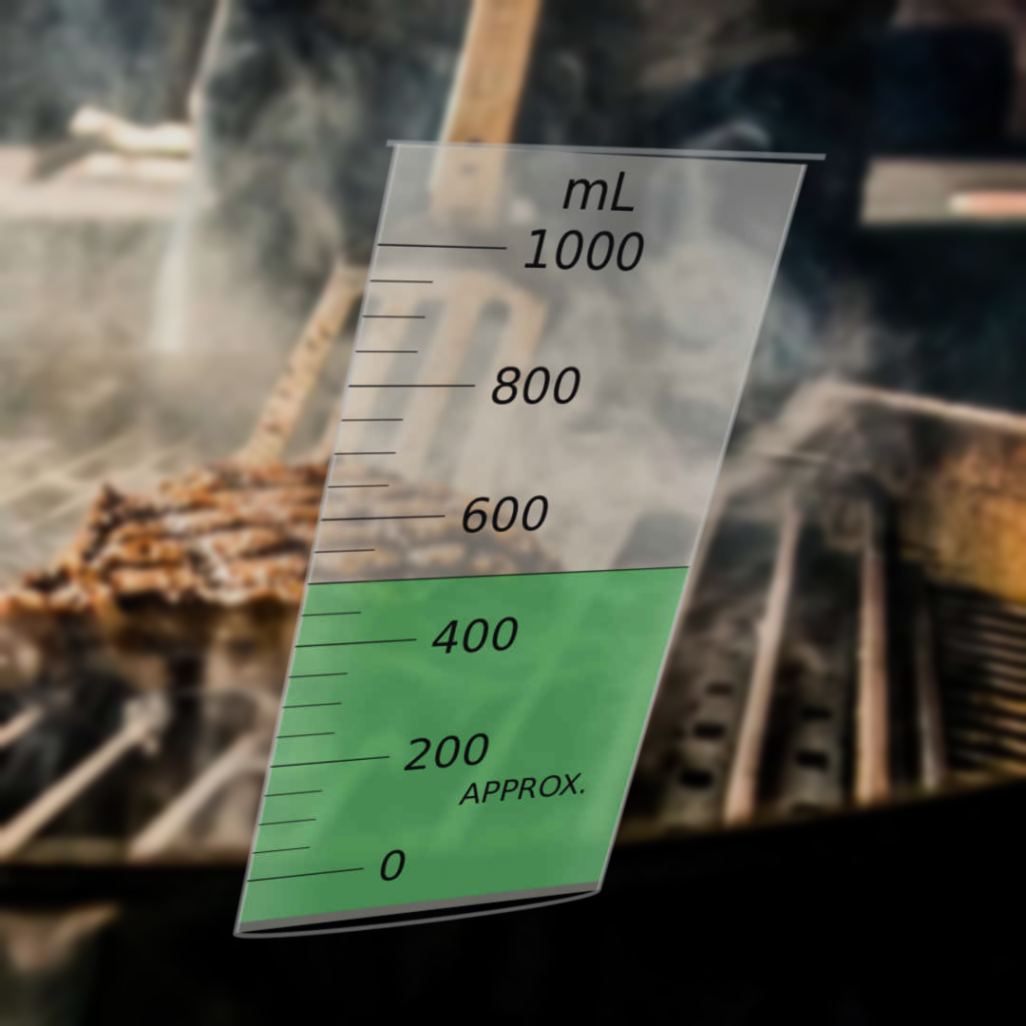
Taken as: 500 mL
